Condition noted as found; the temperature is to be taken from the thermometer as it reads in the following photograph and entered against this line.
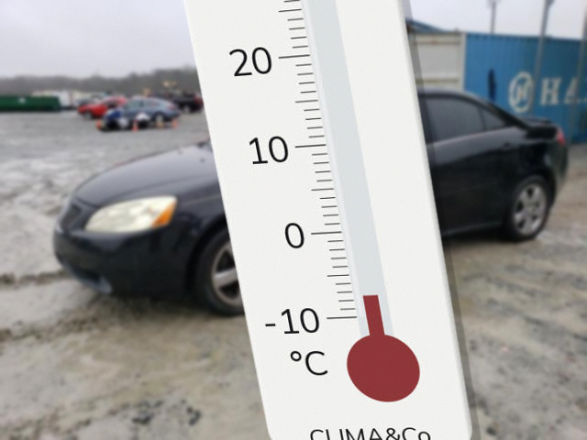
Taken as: -7.5 °C
